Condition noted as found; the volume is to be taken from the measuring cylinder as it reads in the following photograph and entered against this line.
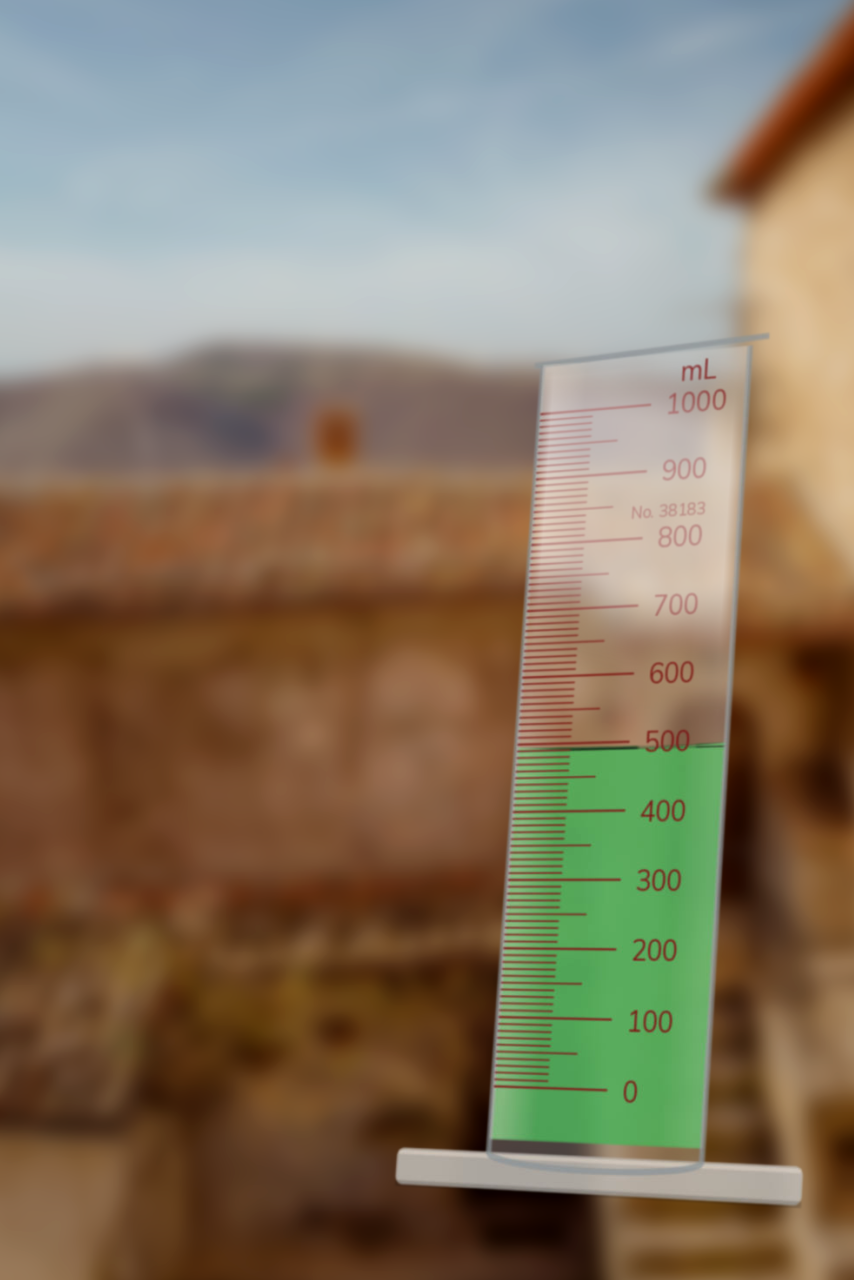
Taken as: 490 mL
